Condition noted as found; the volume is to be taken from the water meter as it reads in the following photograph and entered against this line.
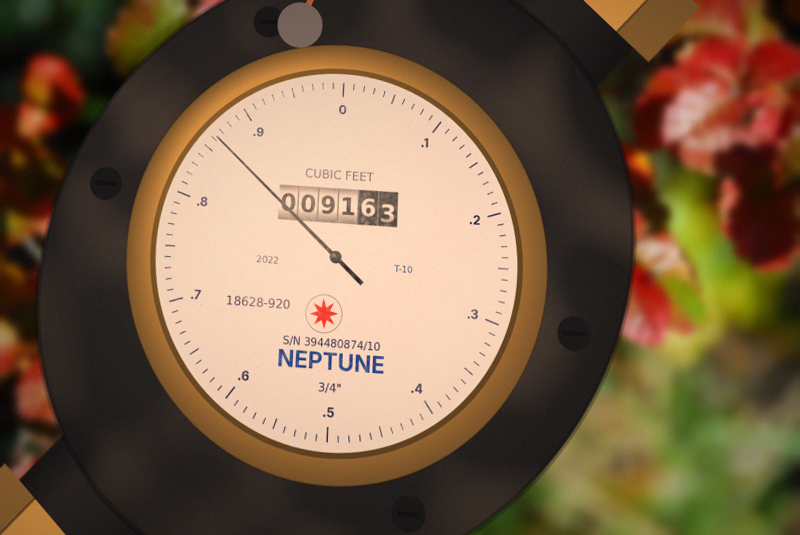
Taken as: 9162.86 ft³
